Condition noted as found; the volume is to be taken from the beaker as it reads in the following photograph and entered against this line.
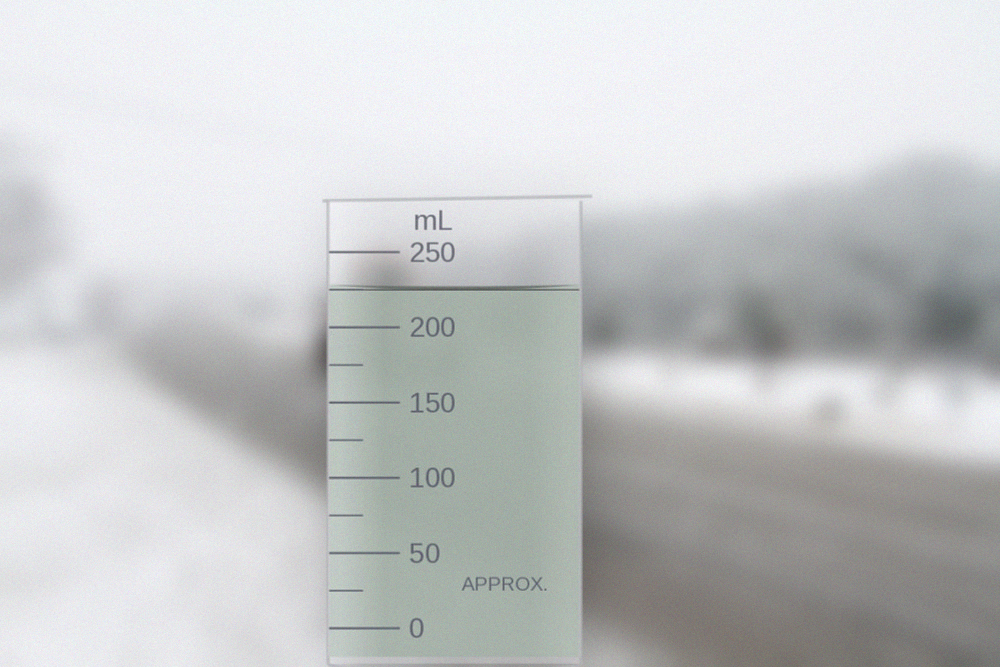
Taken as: 225 mL
